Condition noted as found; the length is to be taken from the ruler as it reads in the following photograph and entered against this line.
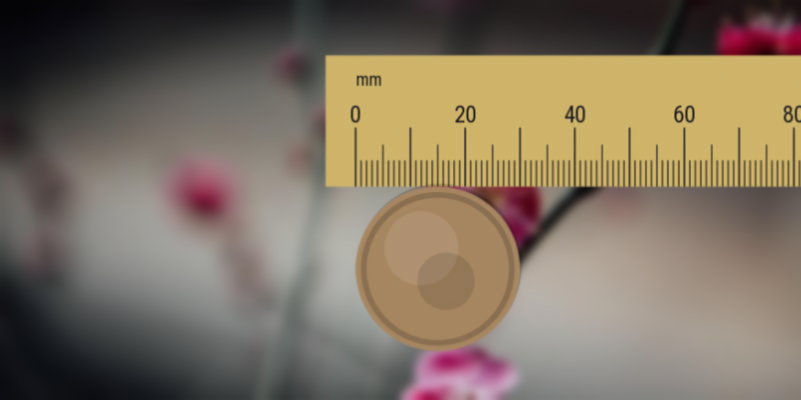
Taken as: 30 mm
